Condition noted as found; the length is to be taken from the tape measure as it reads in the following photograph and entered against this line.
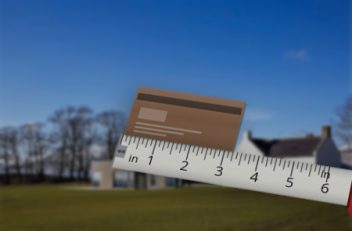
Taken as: 3.25 in
